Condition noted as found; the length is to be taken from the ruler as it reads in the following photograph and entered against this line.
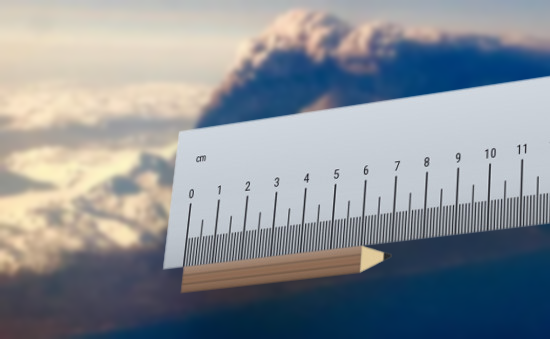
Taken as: 7 cm
